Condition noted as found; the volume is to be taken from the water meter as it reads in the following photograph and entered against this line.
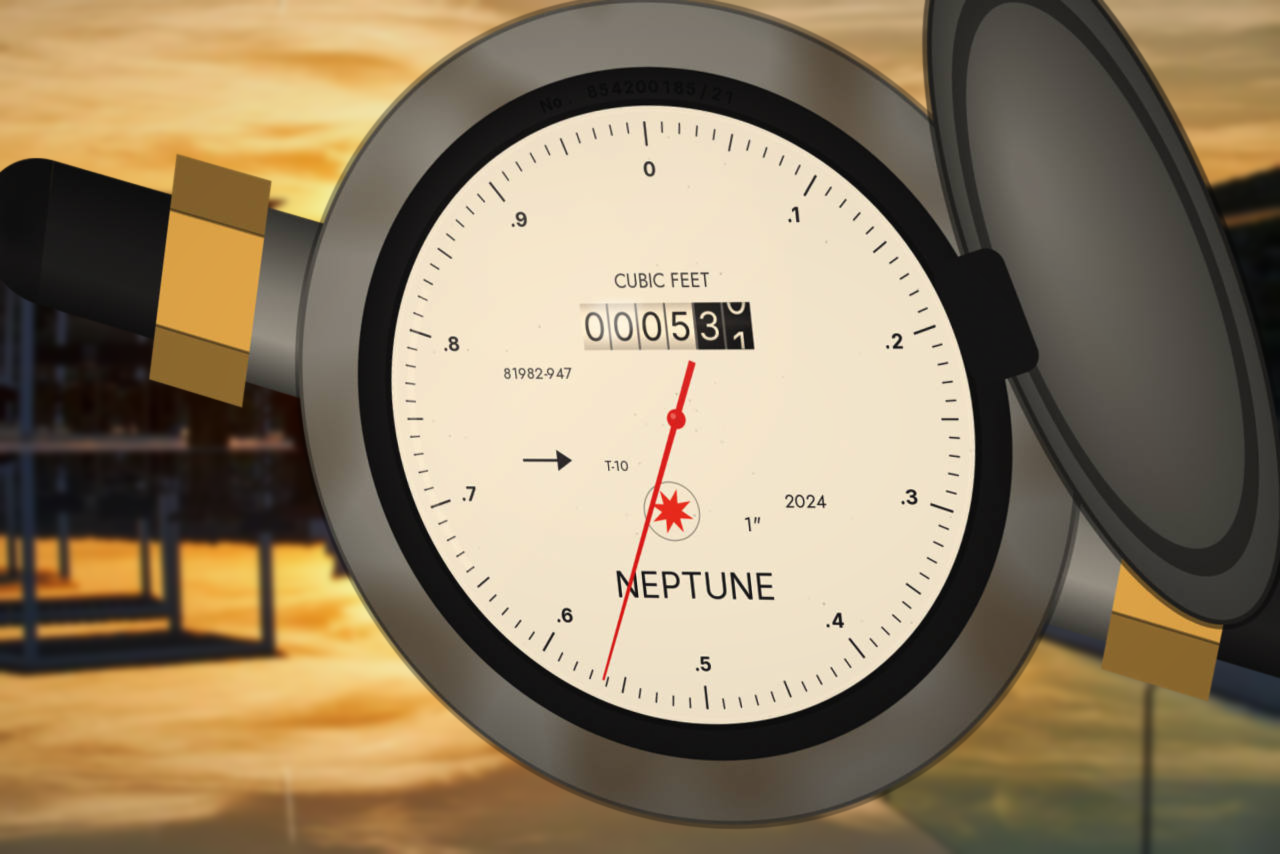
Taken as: 530.56 ft³
